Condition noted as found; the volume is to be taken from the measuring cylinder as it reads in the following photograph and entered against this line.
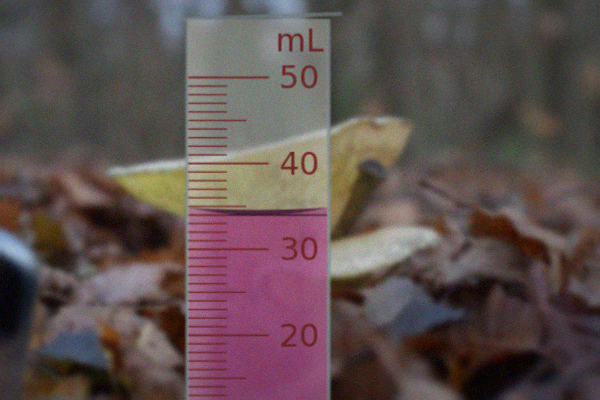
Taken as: 34 mL
